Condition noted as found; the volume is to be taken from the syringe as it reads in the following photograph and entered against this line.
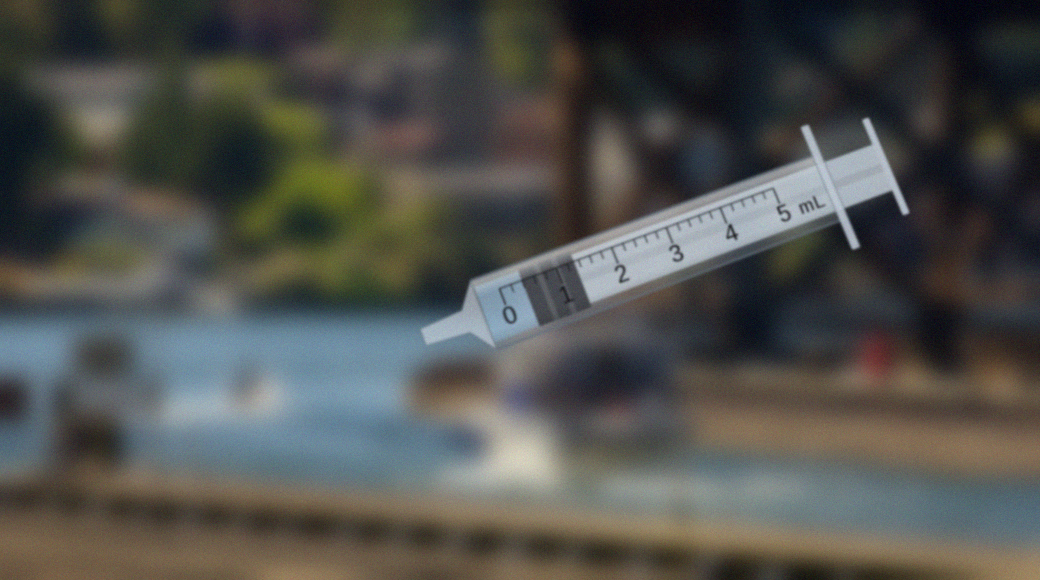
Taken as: 0.4 mL
